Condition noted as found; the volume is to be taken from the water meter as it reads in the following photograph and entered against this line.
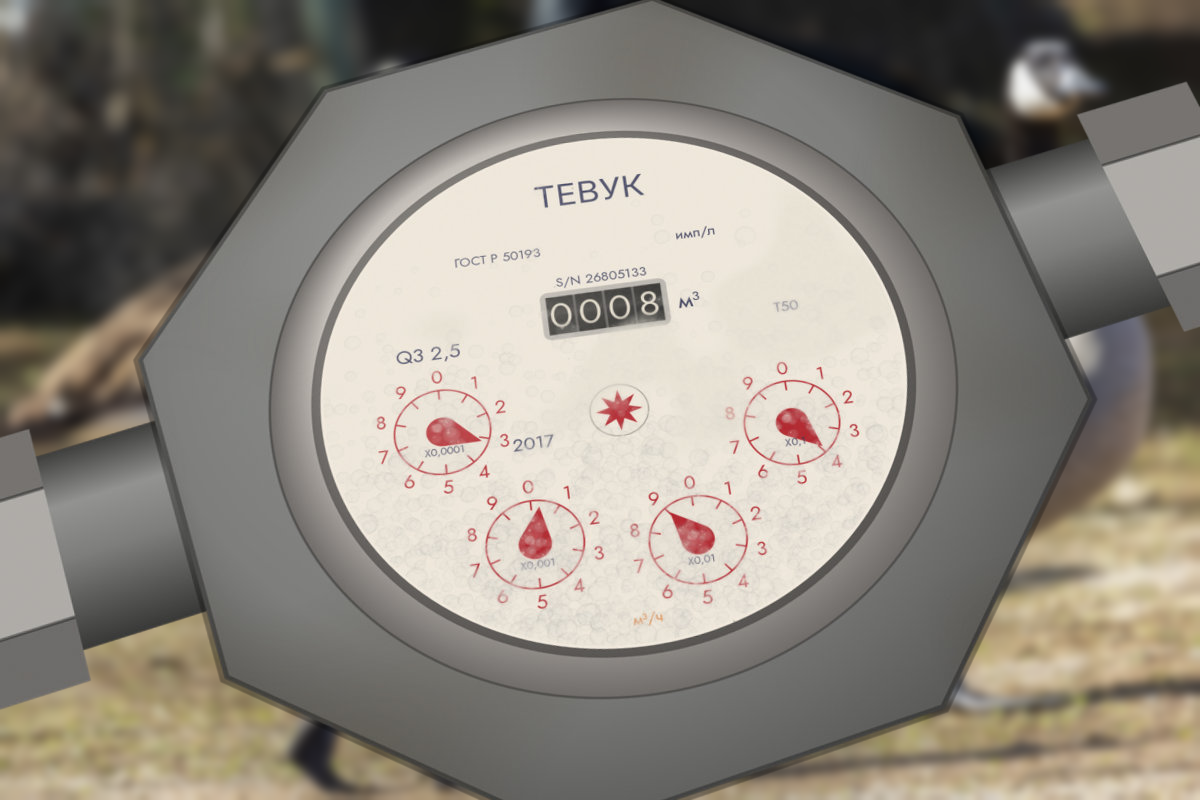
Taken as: 8.3903 m³
